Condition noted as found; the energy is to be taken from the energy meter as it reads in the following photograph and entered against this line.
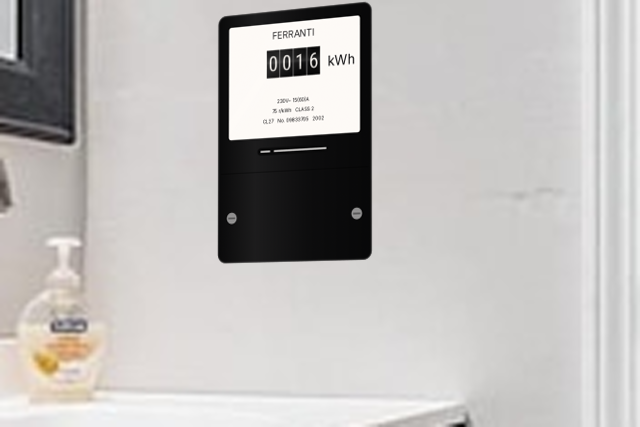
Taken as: 16 kWh
